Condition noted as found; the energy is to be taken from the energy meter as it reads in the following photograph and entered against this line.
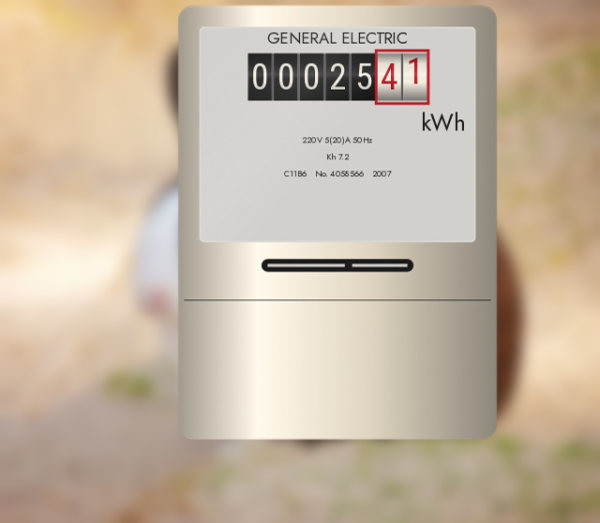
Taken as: 25.41 kWh
